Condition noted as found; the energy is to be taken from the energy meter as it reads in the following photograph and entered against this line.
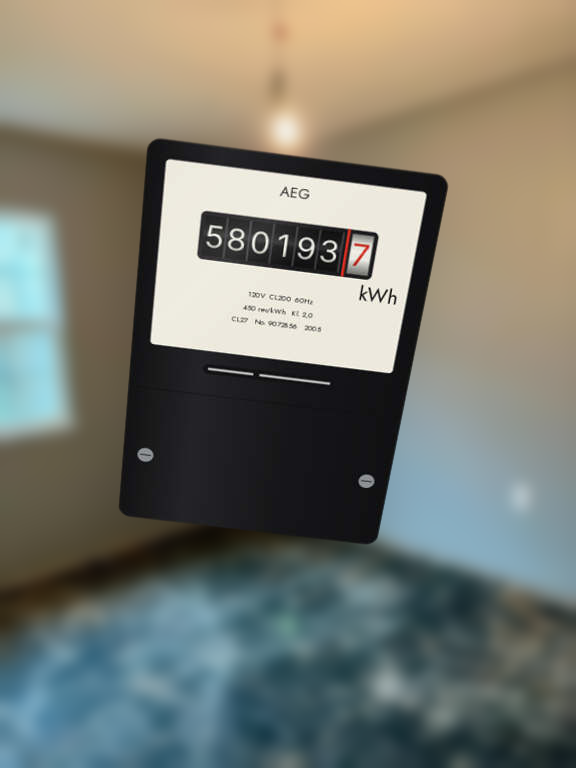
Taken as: 580193.7 kWh
